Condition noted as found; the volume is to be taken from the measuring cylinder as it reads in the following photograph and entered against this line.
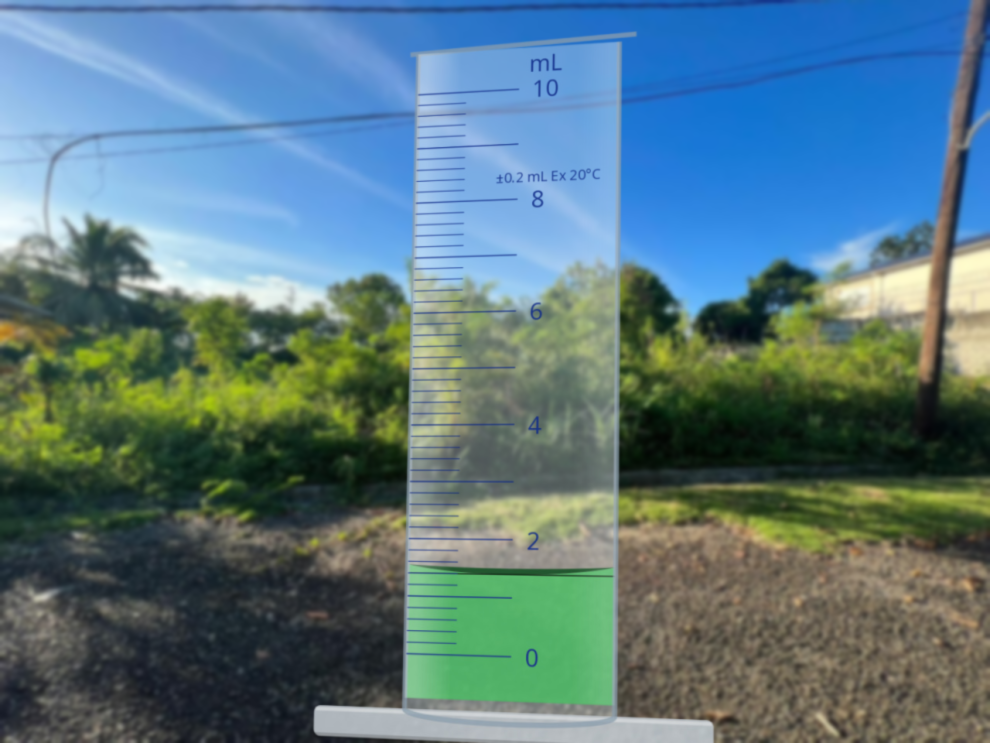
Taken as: 1.4 mL
